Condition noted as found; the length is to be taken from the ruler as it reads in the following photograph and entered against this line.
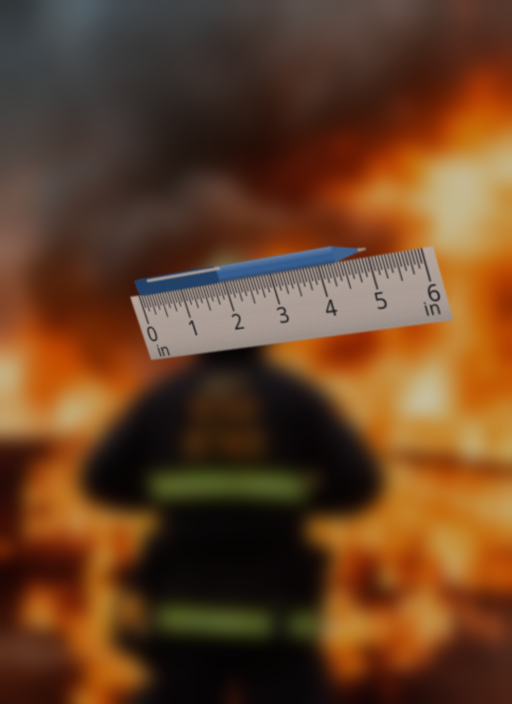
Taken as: 5 in
